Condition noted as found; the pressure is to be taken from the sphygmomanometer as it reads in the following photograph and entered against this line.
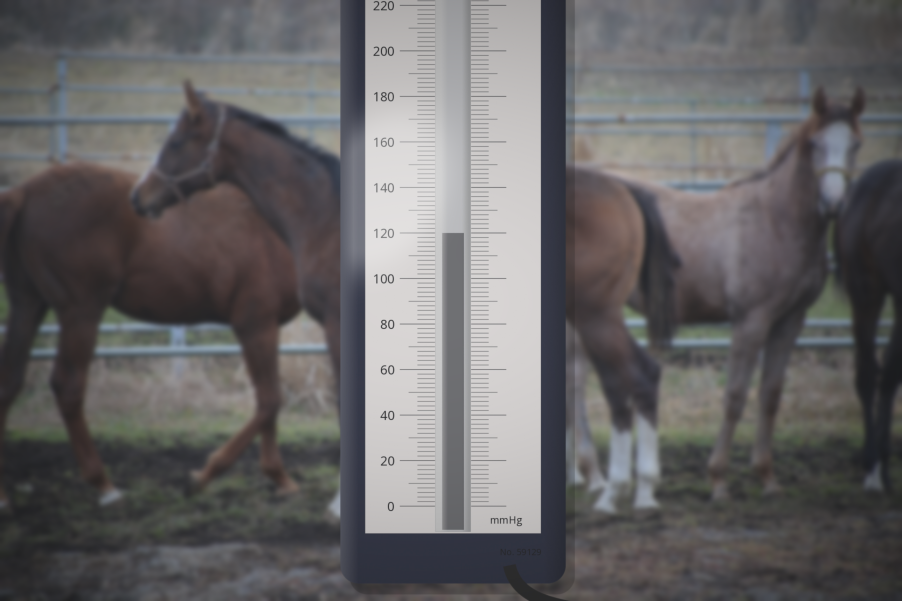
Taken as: 120 mmHg
